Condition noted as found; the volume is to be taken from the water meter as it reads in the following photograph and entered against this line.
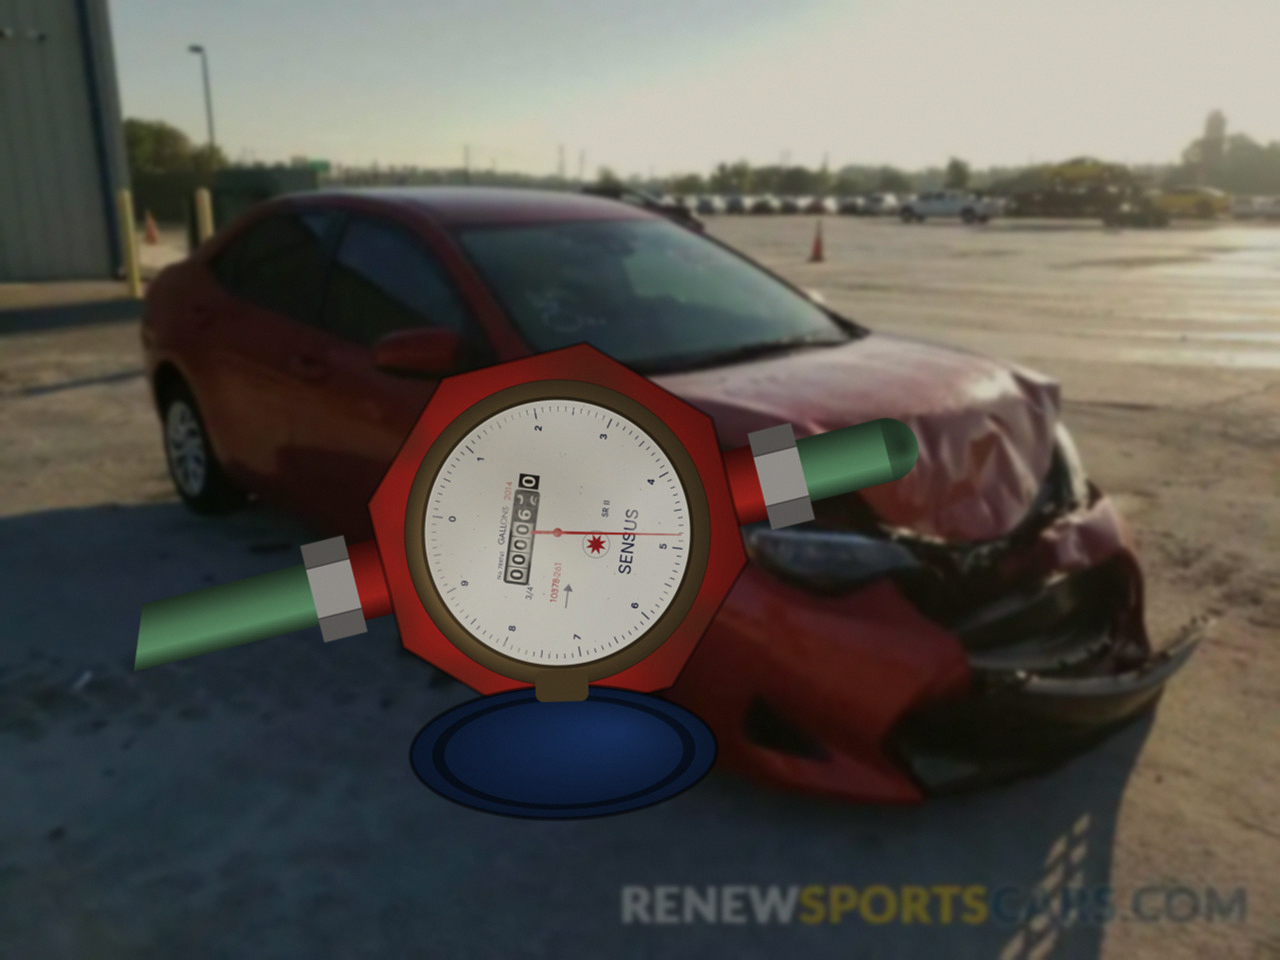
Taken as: 654.8 gal
